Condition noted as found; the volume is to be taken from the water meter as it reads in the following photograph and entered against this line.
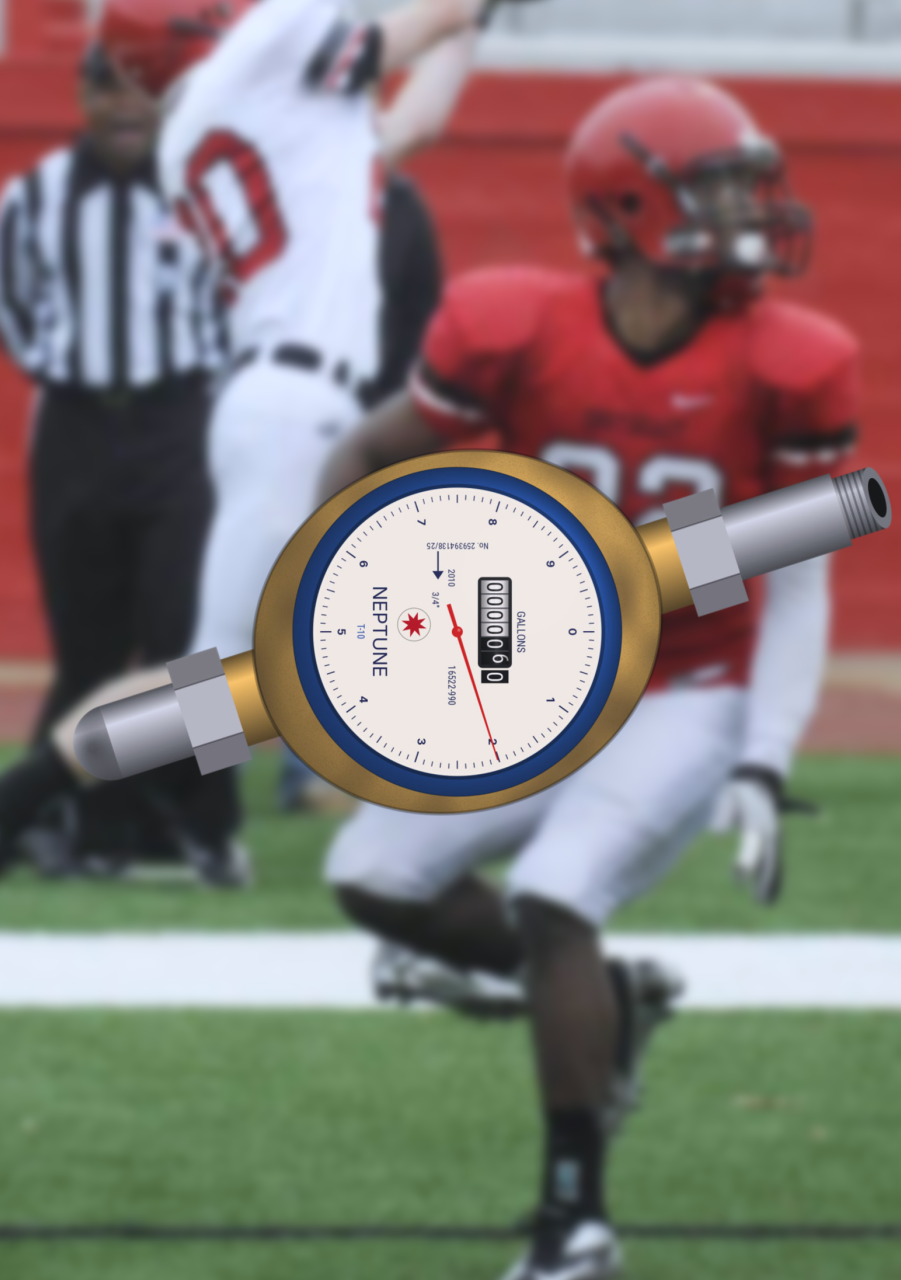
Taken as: 62.0 gal
